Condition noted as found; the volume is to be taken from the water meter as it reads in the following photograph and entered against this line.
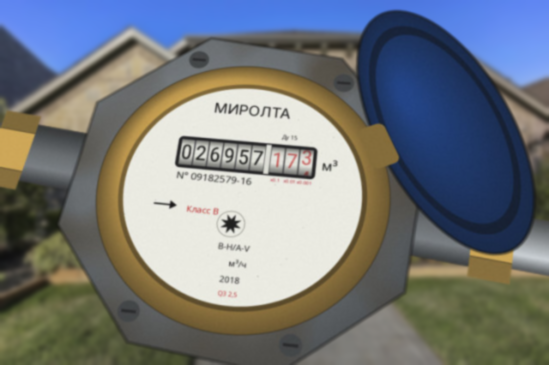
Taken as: 26957.173 m³
